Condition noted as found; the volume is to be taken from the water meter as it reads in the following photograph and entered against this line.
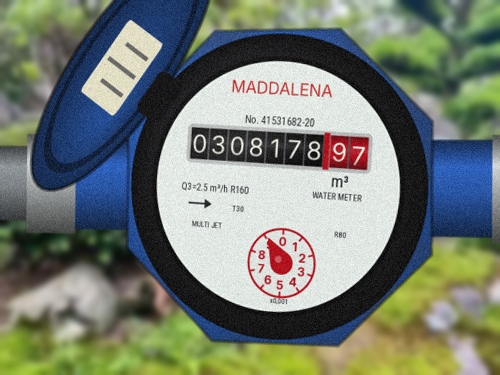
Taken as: 308178.969 m³
